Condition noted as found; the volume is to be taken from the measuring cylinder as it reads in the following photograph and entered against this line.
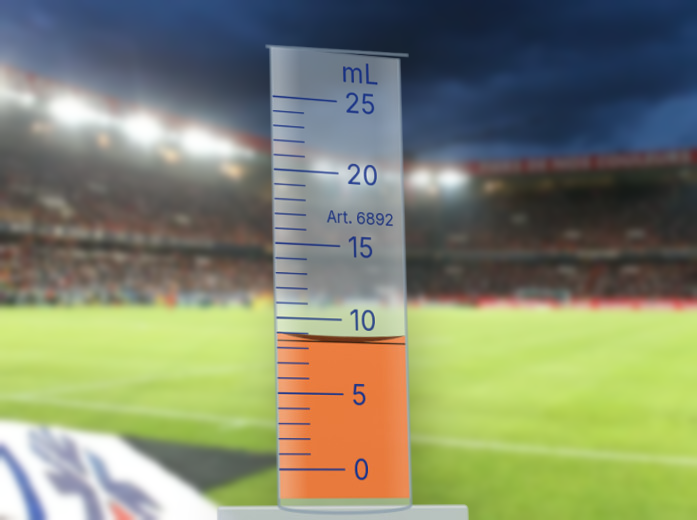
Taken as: 8.5 mL
